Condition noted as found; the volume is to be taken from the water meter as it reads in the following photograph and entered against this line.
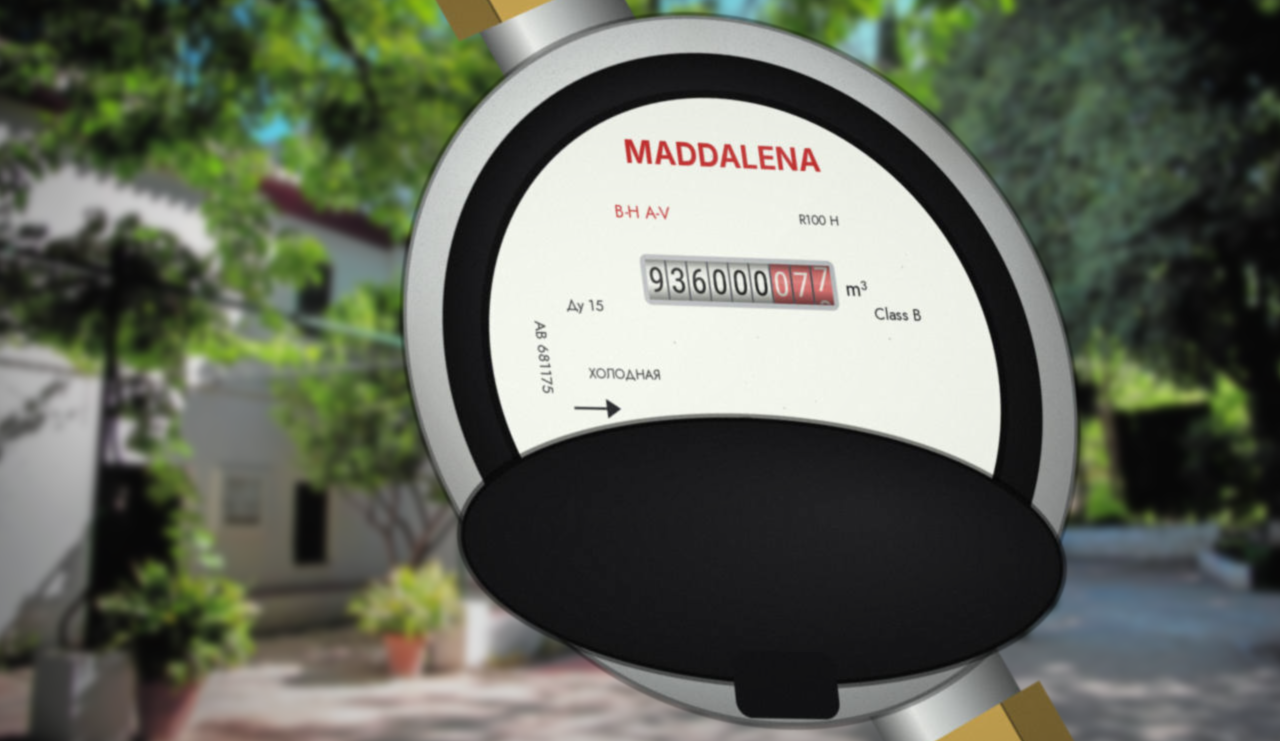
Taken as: 936000.077 m³
